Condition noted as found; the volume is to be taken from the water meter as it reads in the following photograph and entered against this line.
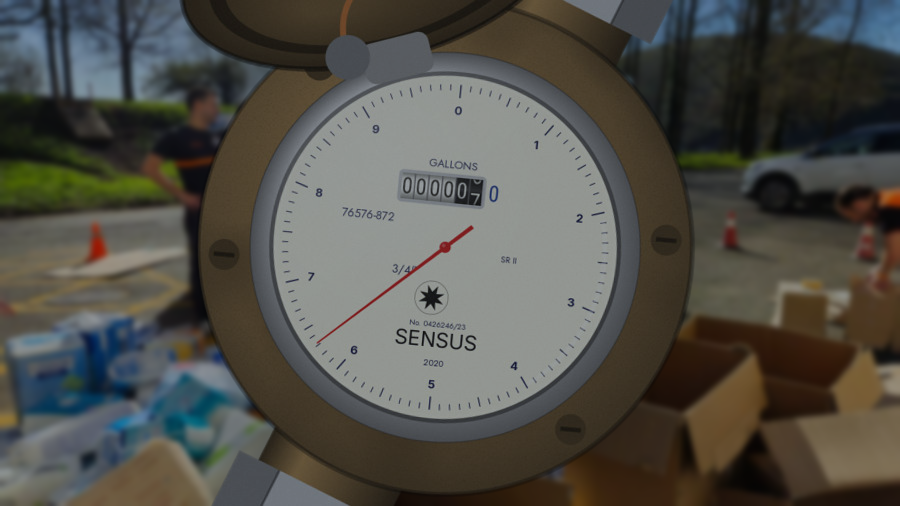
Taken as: 66.3 gal
